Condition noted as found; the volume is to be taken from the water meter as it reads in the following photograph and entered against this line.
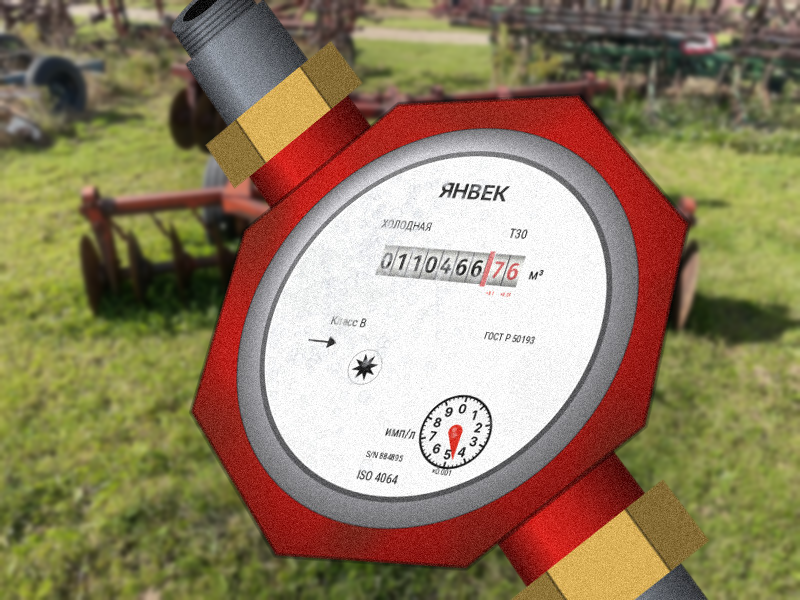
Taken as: 110466.764 m³
